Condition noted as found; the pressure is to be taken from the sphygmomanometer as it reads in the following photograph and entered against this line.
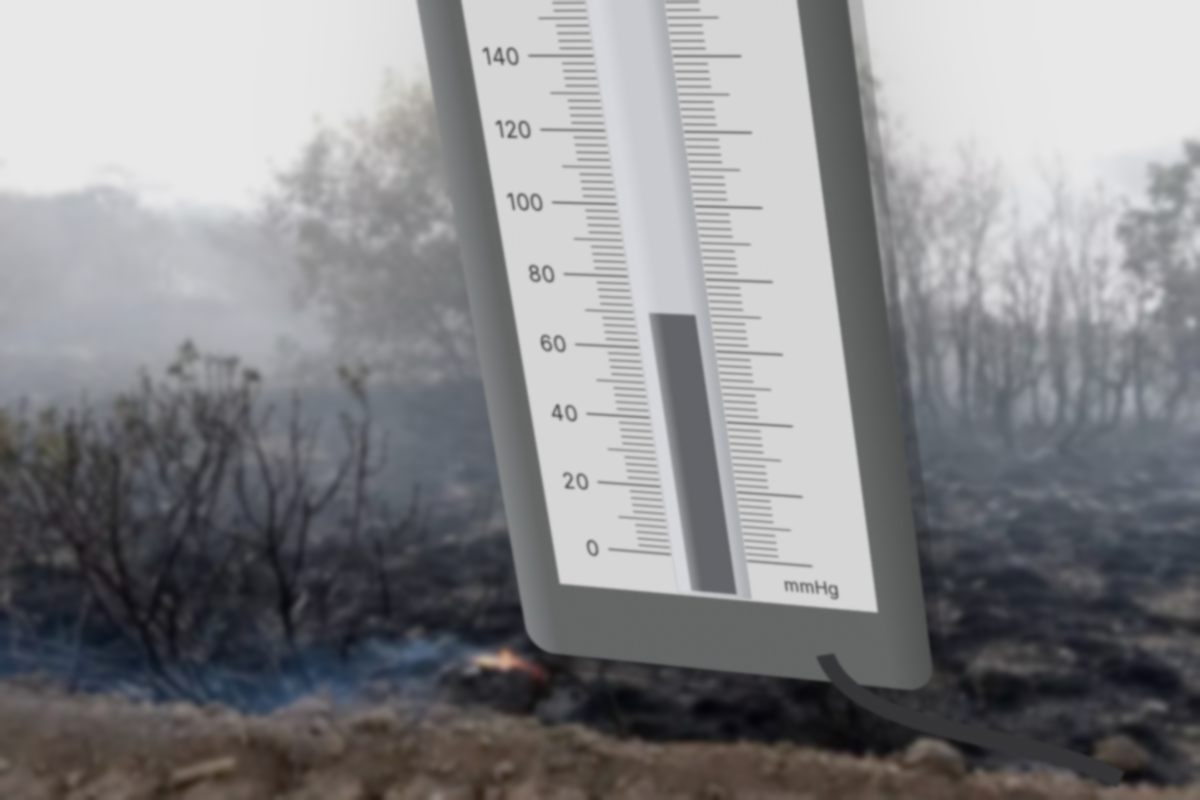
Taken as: 70 mmHg
